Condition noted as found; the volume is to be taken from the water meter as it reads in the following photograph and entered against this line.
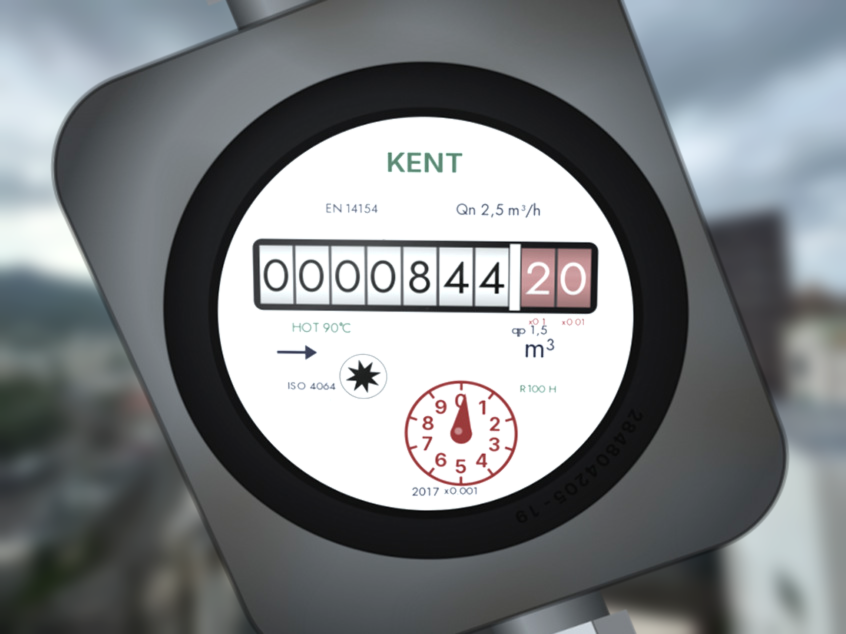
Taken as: 844.200 m³
